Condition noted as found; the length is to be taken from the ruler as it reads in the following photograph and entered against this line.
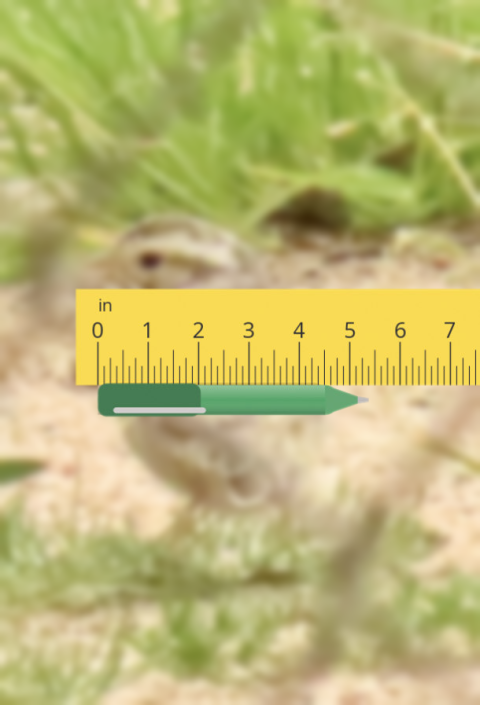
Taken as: 5.375 in
